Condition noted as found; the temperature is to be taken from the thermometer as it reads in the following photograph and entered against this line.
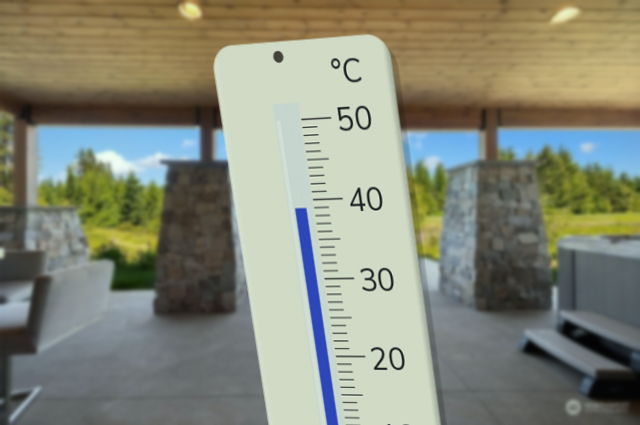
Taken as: 39 °C
